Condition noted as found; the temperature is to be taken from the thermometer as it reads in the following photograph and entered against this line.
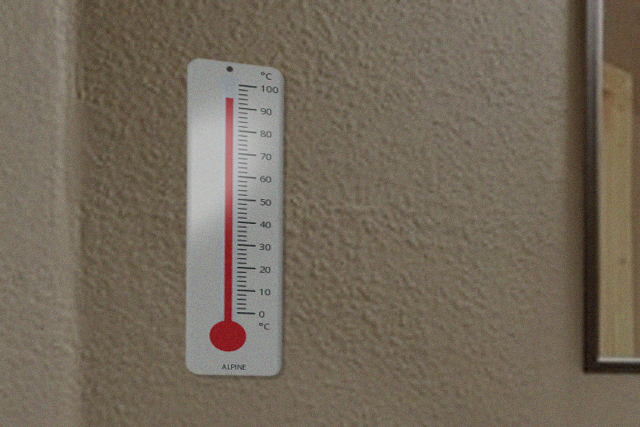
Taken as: 94 °C
